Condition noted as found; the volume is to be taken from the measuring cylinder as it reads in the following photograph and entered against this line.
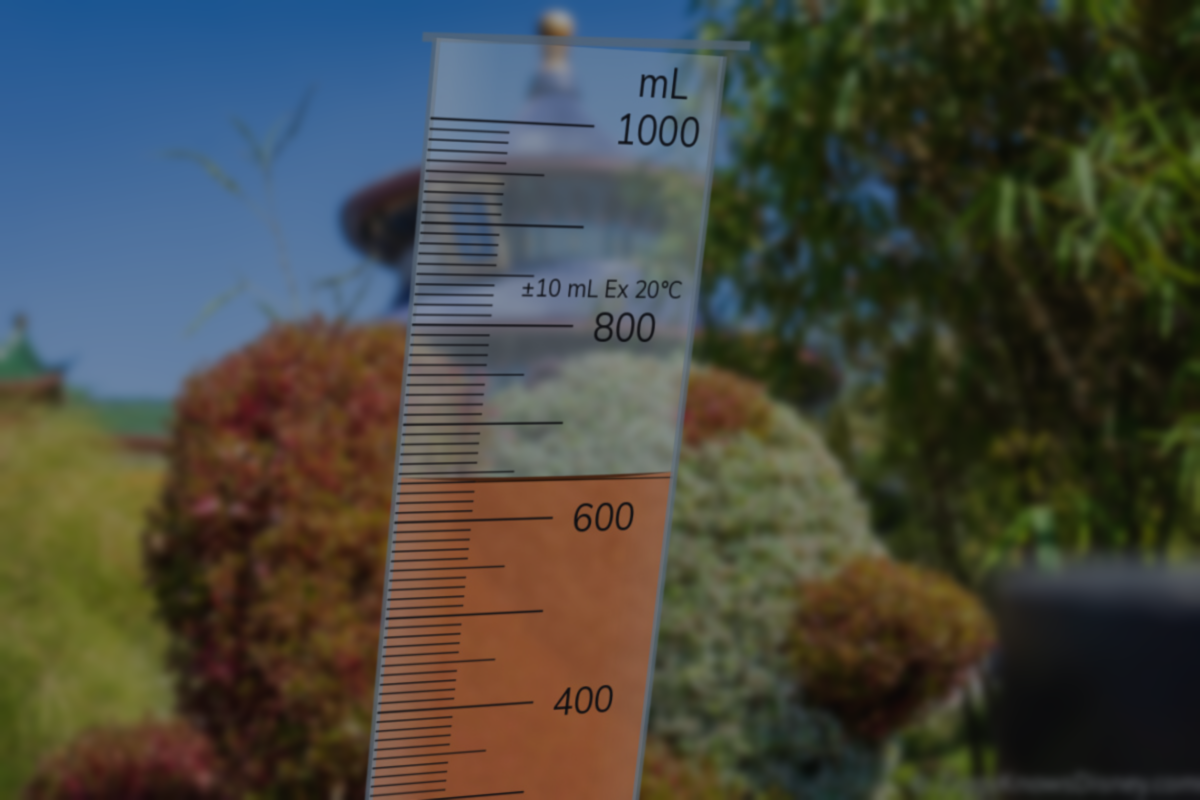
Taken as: 640 mL
